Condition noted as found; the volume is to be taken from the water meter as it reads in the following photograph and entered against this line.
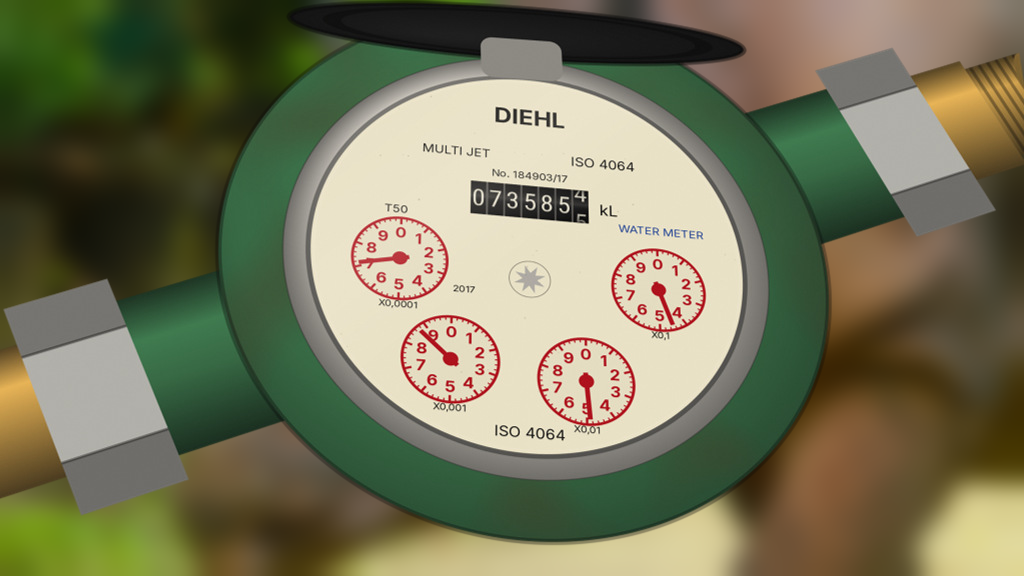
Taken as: 735854.4487 kL
